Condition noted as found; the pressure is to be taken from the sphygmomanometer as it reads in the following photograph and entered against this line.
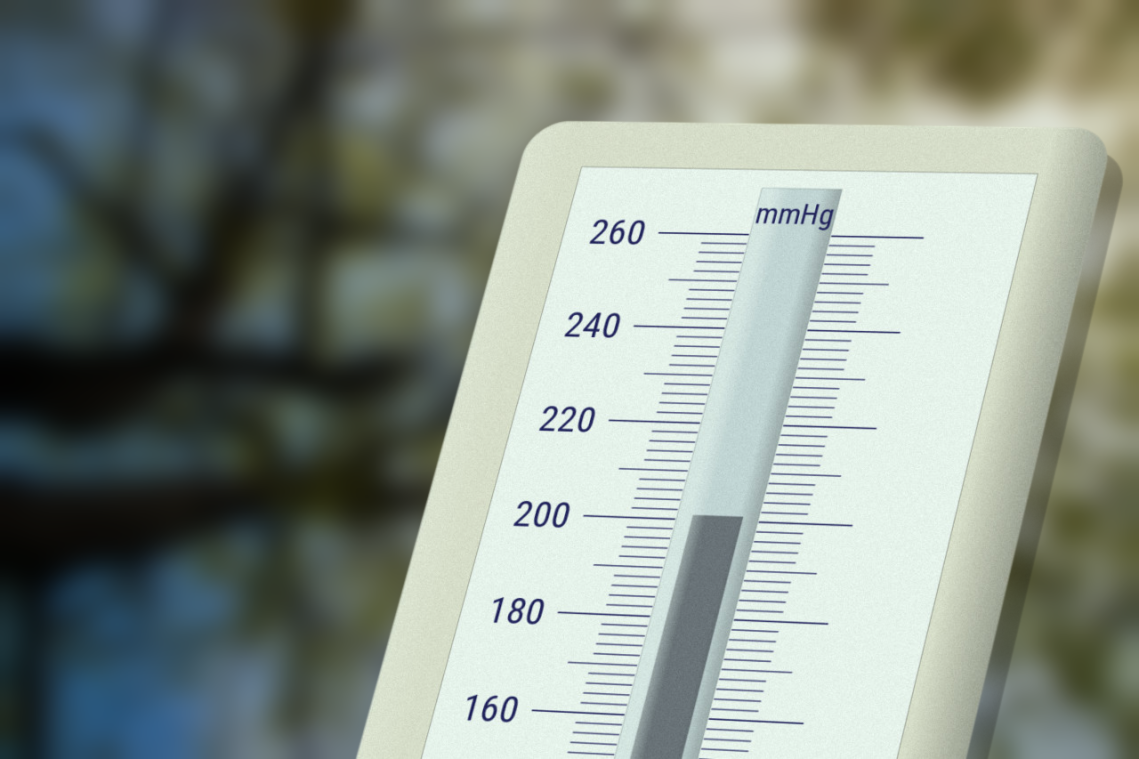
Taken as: 201 mmHg
